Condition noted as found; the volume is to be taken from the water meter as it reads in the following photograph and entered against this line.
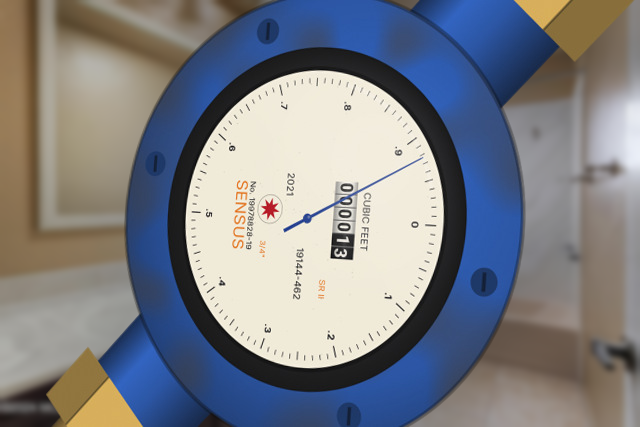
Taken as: 12.92 ft³
